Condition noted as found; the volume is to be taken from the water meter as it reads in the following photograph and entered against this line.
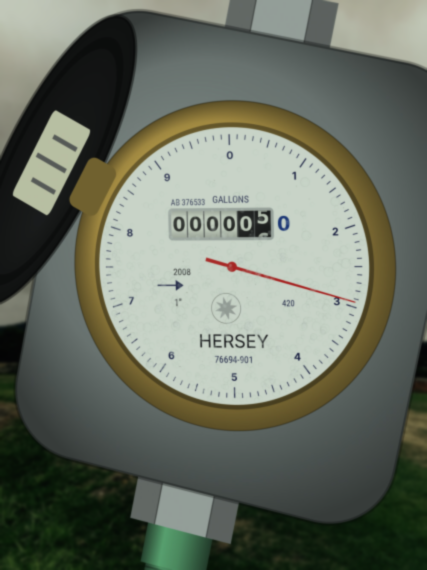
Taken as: 52.9 gal
